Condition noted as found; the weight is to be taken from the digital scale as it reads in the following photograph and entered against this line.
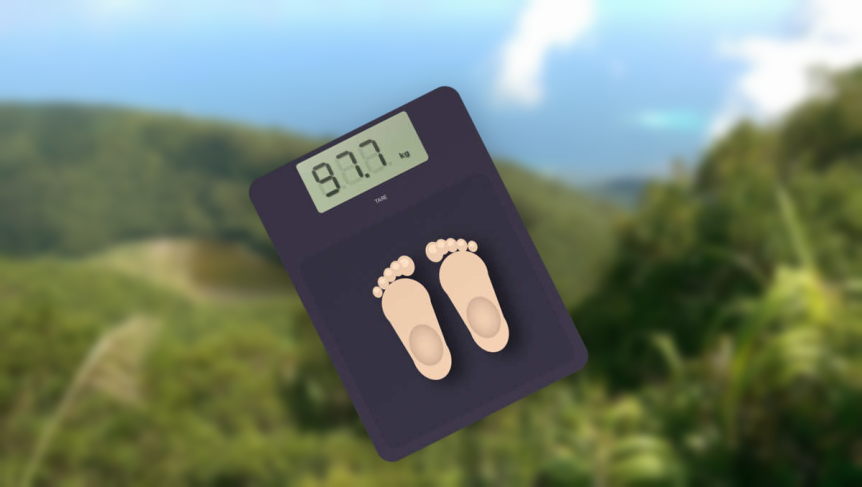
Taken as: 97.7 kg
